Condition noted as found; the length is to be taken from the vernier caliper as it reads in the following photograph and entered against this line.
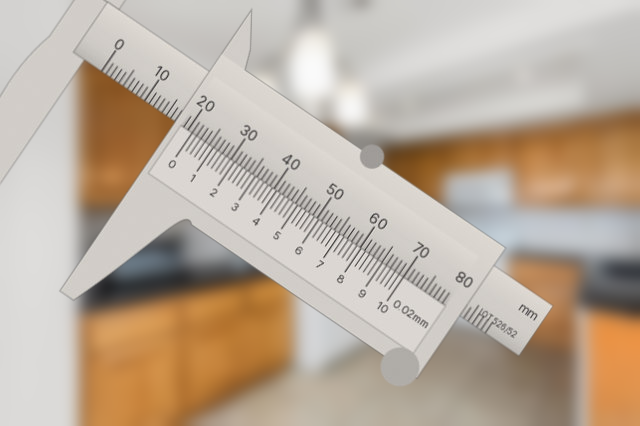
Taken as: 21.0 mm
